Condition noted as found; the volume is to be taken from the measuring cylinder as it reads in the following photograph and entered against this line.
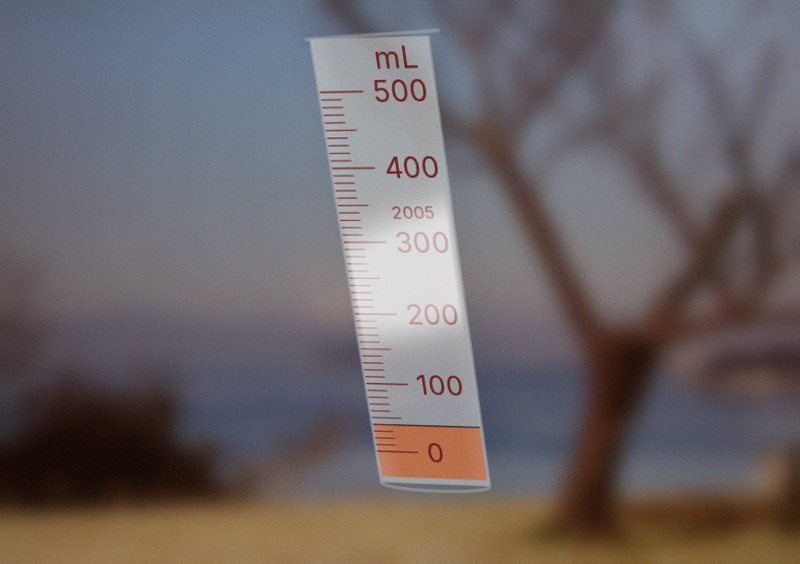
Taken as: 40 mL
